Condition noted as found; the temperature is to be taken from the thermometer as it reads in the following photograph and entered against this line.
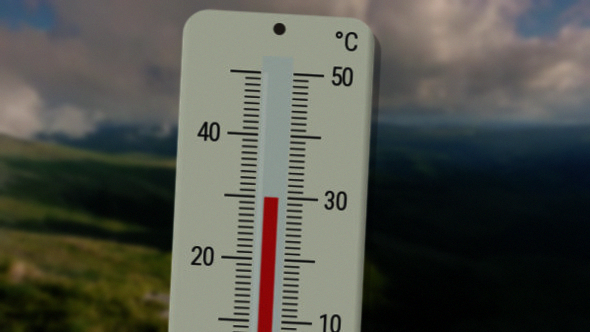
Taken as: 30 °C
